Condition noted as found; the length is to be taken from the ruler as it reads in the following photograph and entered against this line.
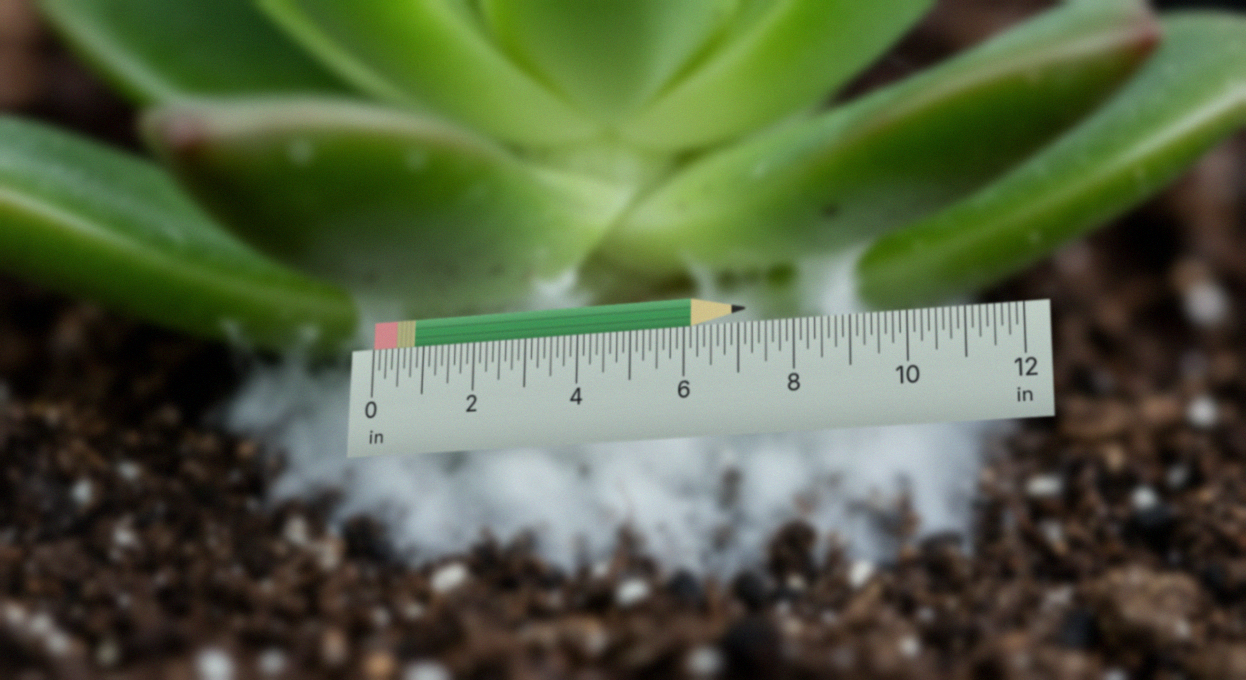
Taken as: 7.125 in
